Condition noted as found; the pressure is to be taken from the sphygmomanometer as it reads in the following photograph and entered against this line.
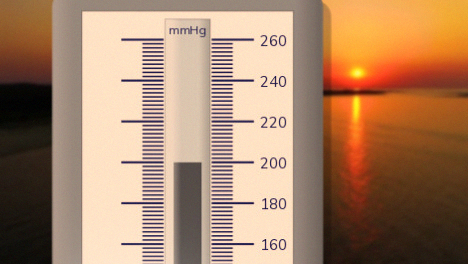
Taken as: 200 mmHg
